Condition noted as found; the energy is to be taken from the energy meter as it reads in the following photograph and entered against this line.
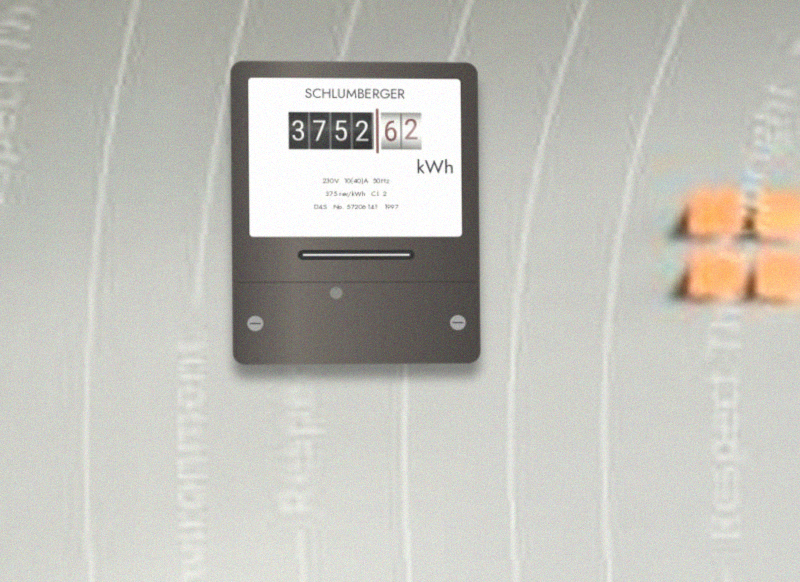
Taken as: 3752.62 kWh
